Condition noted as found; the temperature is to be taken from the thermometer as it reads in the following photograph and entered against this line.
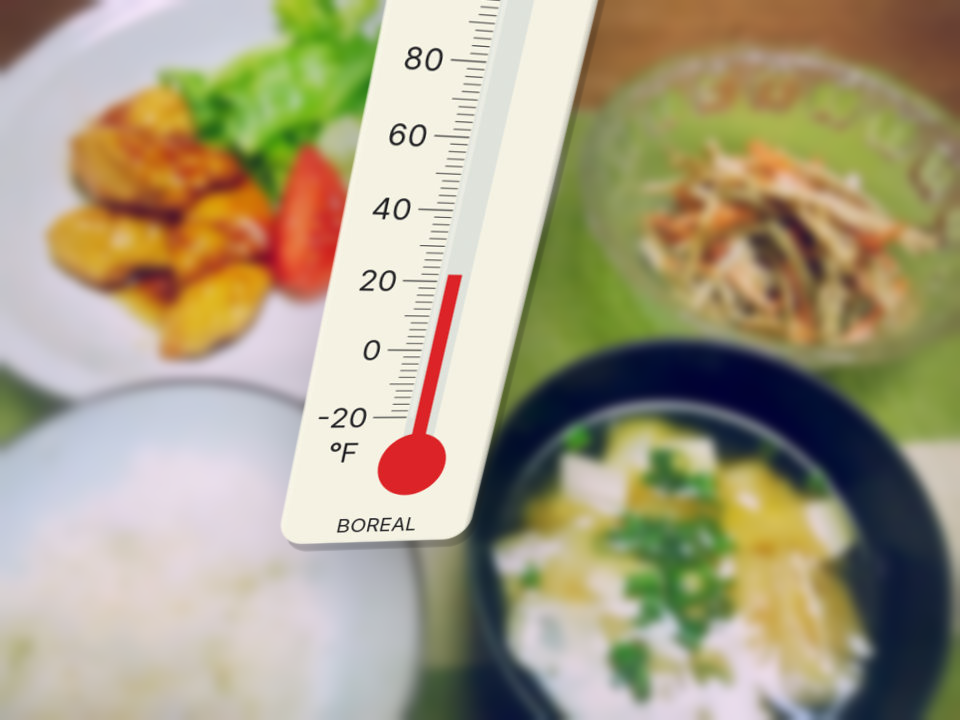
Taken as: 22 °F
